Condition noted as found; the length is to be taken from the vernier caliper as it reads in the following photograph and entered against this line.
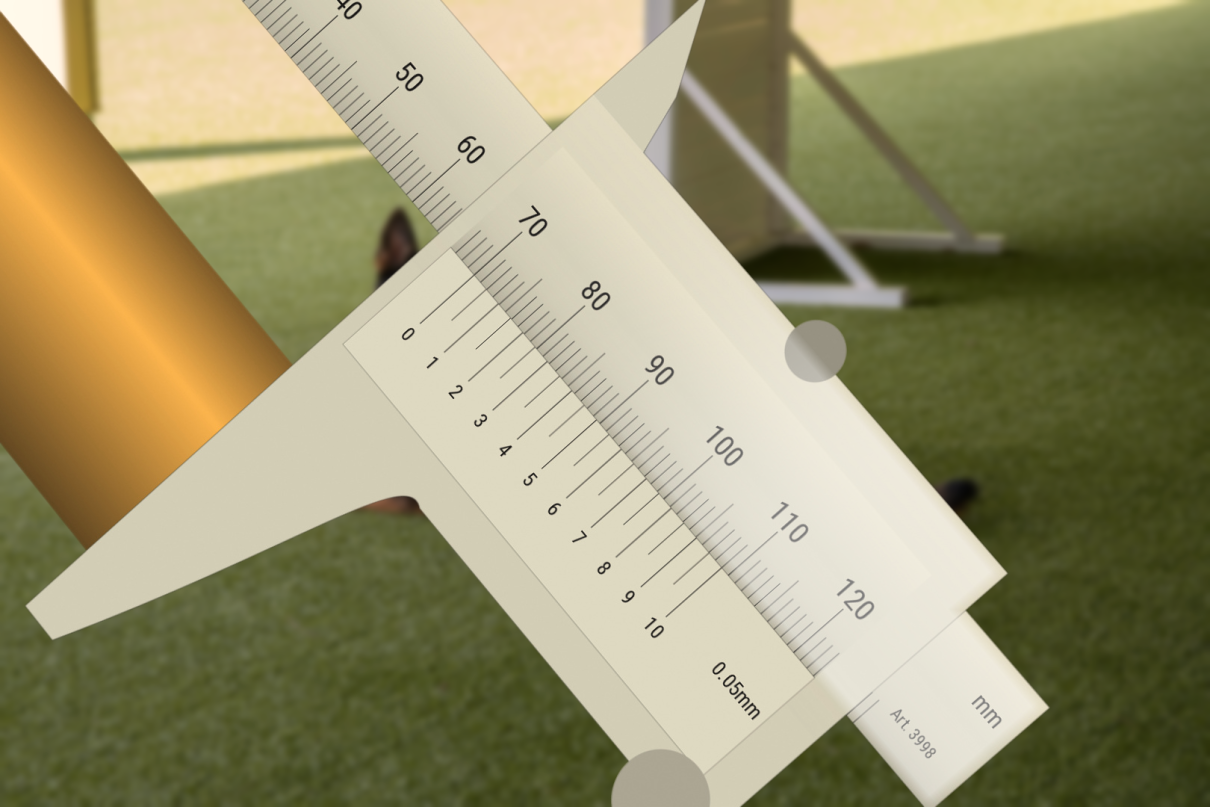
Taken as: 70.0 mm
